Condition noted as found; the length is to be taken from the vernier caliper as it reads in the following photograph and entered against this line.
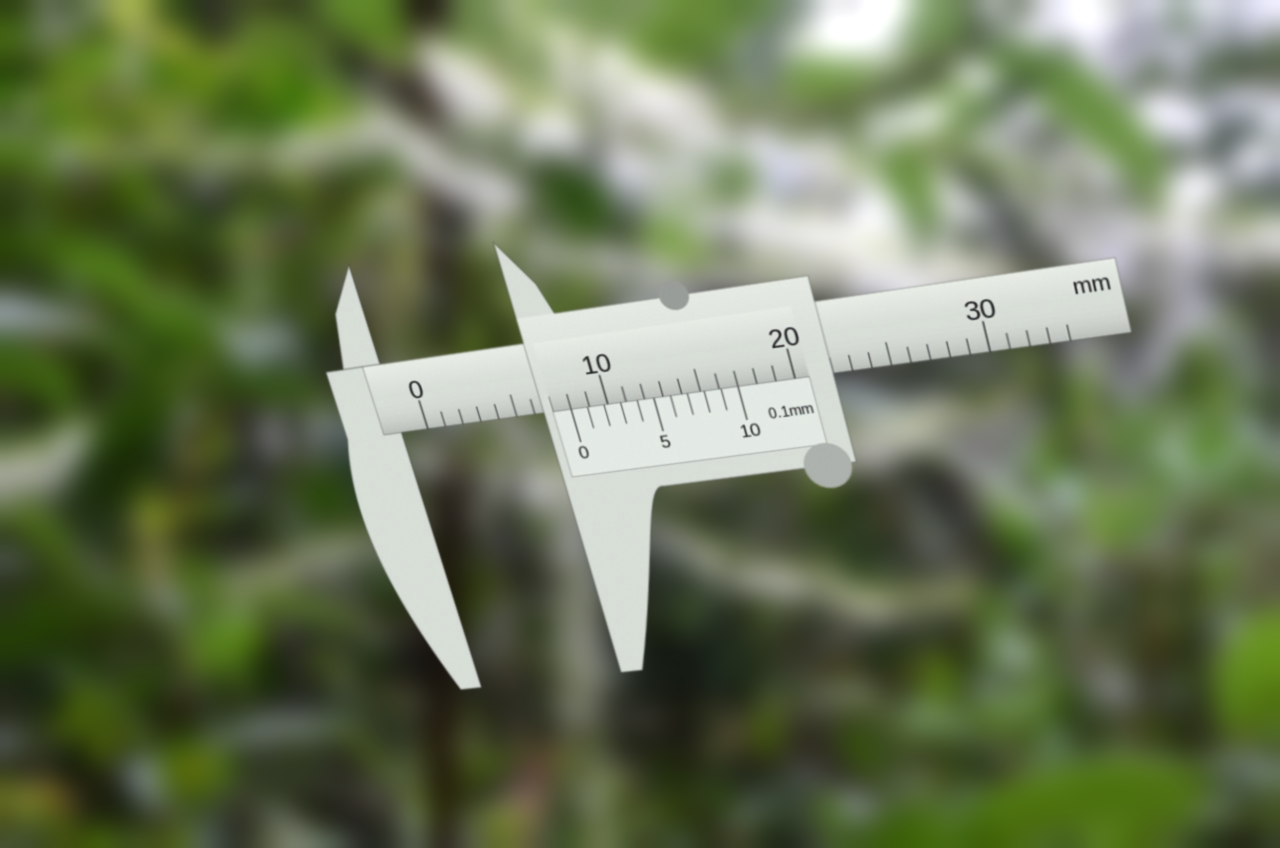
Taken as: 8.0 mm
